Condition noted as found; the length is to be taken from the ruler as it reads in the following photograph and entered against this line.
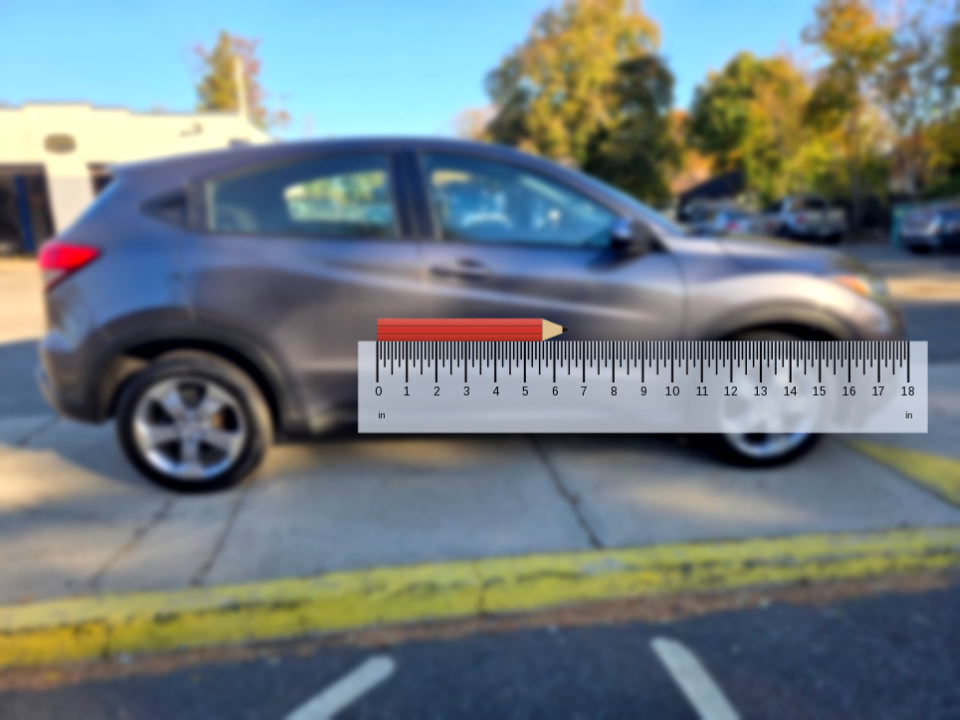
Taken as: 6.5 in
